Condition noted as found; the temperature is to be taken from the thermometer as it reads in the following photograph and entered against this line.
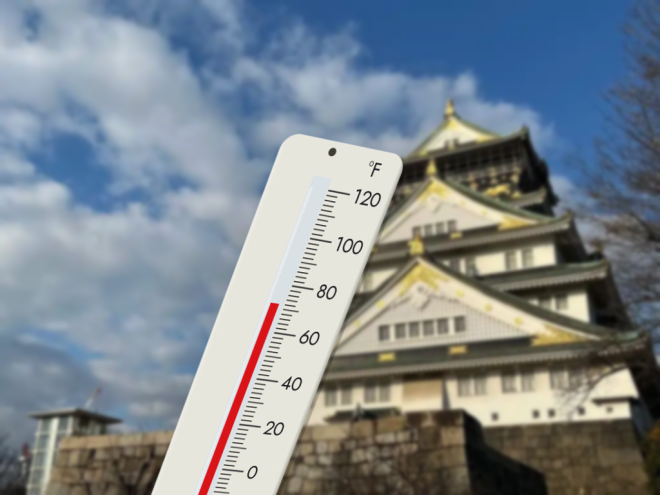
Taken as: 72 °F
